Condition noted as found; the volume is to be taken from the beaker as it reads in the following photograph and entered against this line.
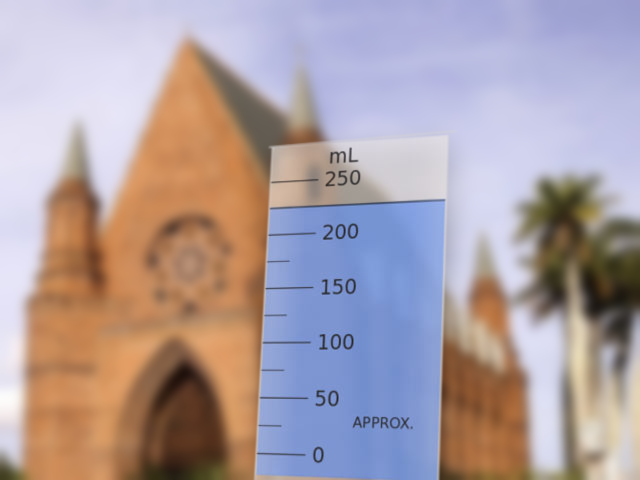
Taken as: 225 mL
